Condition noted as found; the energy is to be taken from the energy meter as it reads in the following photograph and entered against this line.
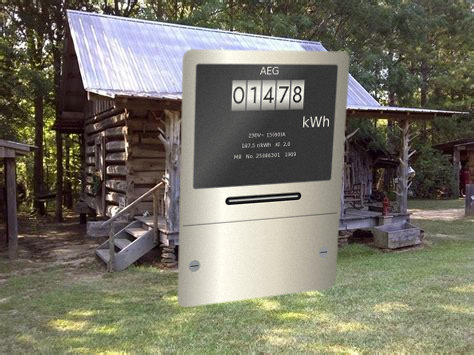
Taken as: 1478 kWh
